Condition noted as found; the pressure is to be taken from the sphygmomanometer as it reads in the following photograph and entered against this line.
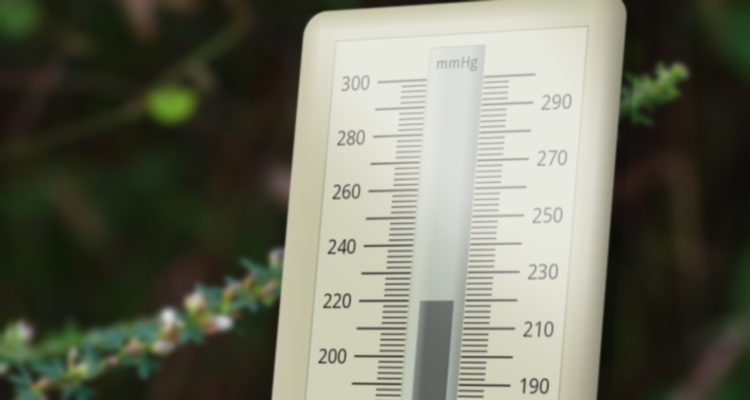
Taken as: 220 mmHg
